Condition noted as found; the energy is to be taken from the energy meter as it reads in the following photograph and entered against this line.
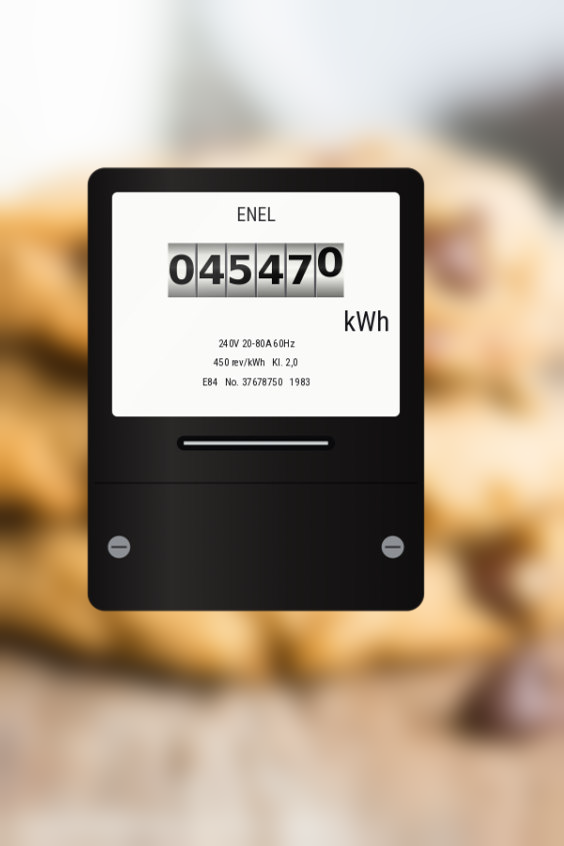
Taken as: 45470 kWh
